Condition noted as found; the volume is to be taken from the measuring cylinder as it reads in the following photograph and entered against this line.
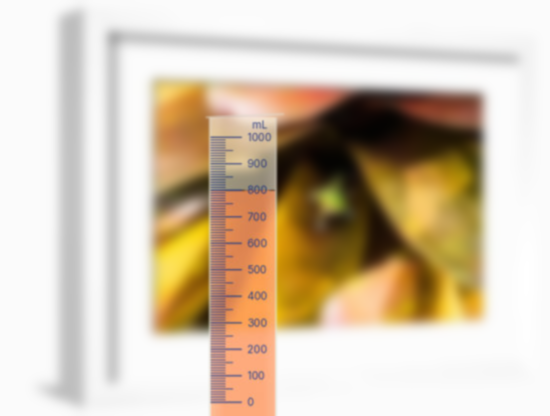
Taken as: 800 mL
